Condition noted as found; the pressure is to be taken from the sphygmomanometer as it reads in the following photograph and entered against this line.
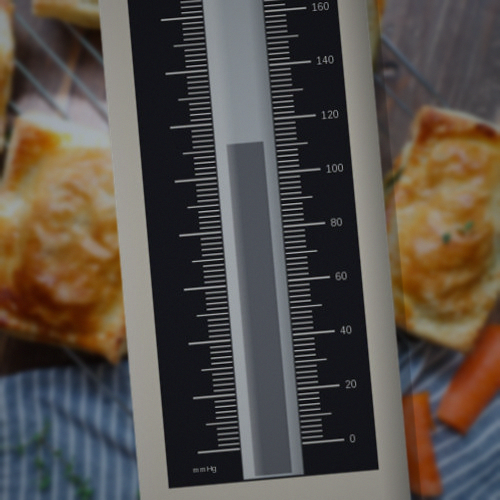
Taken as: 112 mmHg
